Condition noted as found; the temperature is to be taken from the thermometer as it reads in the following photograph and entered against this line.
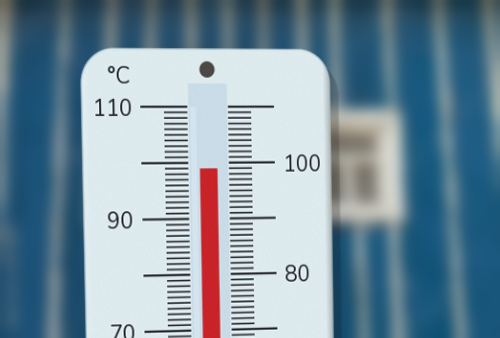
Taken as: 99 °C
